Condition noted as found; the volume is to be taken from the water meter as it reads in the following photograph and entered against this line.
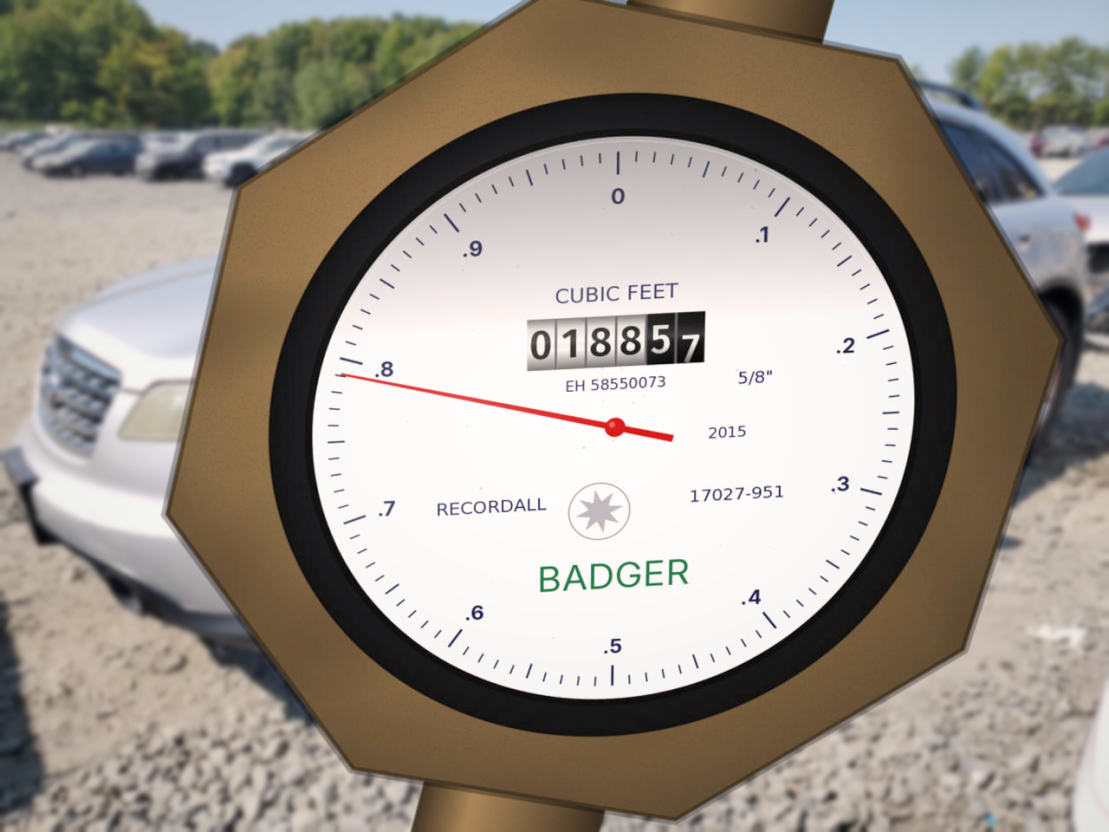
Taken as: 18856.79 ft³
